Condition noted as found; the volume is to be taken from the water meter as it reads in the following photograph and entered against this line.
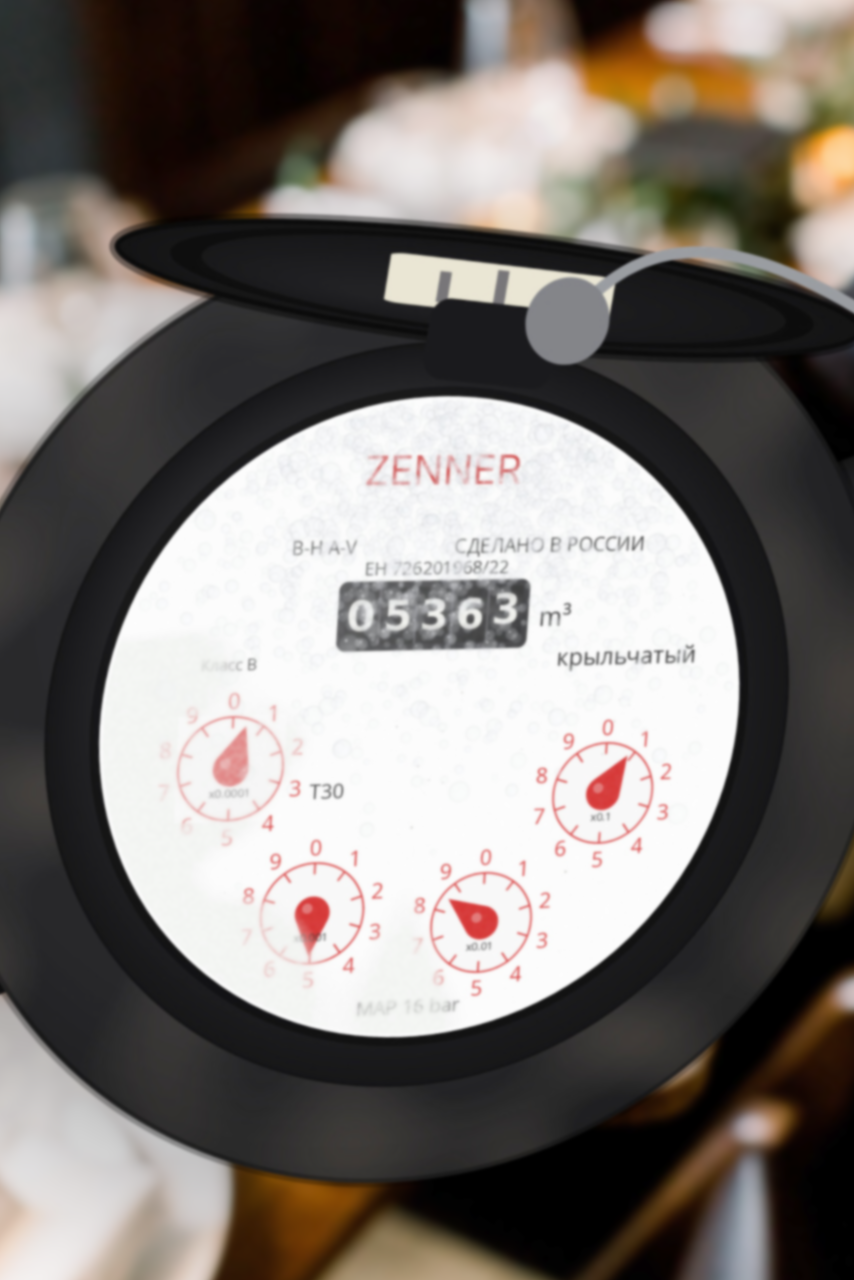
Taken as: 5363.0850 m³
